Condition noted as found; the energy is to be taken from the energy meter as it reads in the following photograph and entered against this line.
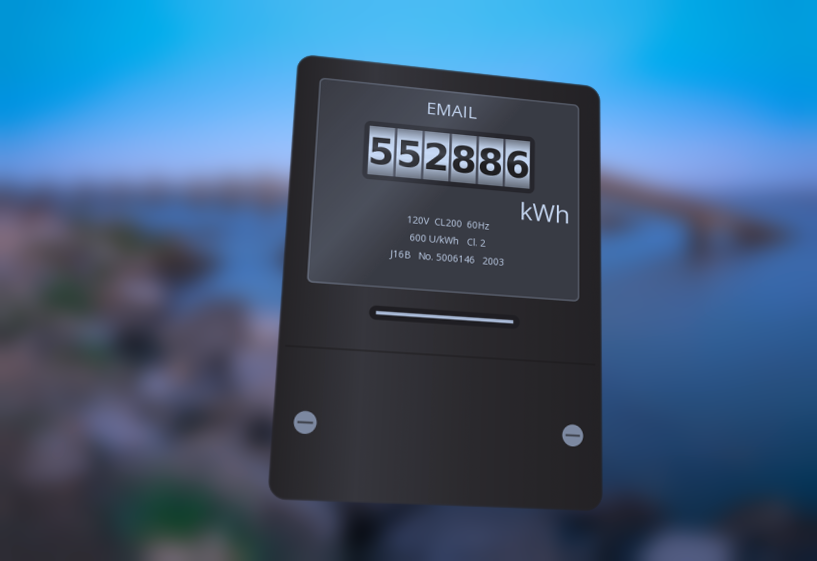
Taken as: 552886 kWh
